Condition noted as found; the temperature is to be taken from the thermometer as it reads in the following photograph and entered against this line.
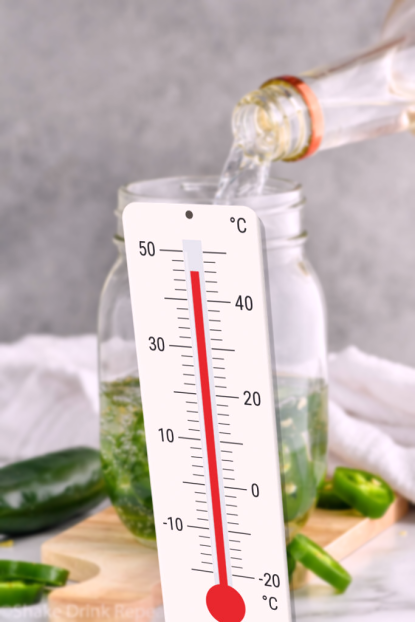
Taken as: 46 °C
